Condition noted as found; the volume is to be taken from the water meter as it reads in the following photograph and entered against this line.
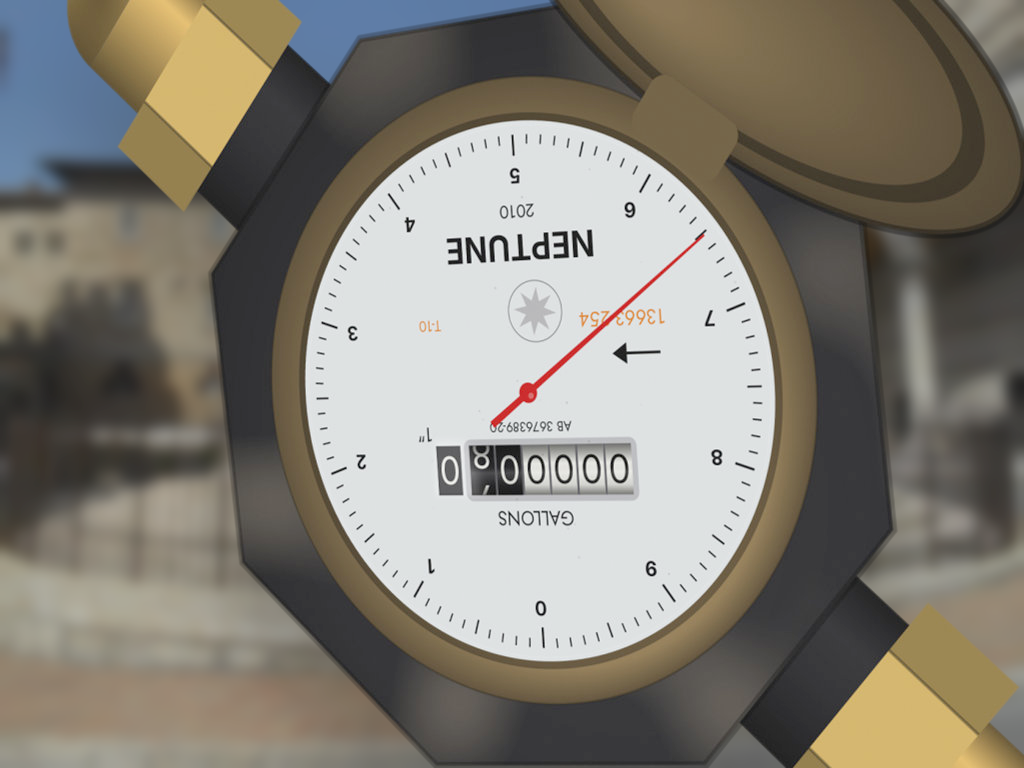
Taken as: 76.5 gal
